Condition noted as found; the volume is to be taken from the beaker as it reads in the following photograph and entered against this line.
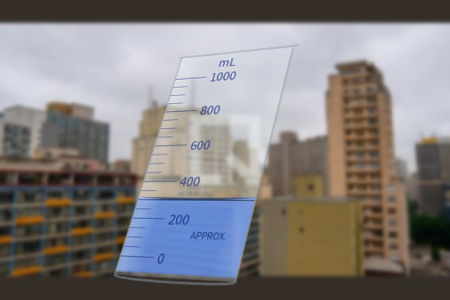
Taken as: 300 mL
